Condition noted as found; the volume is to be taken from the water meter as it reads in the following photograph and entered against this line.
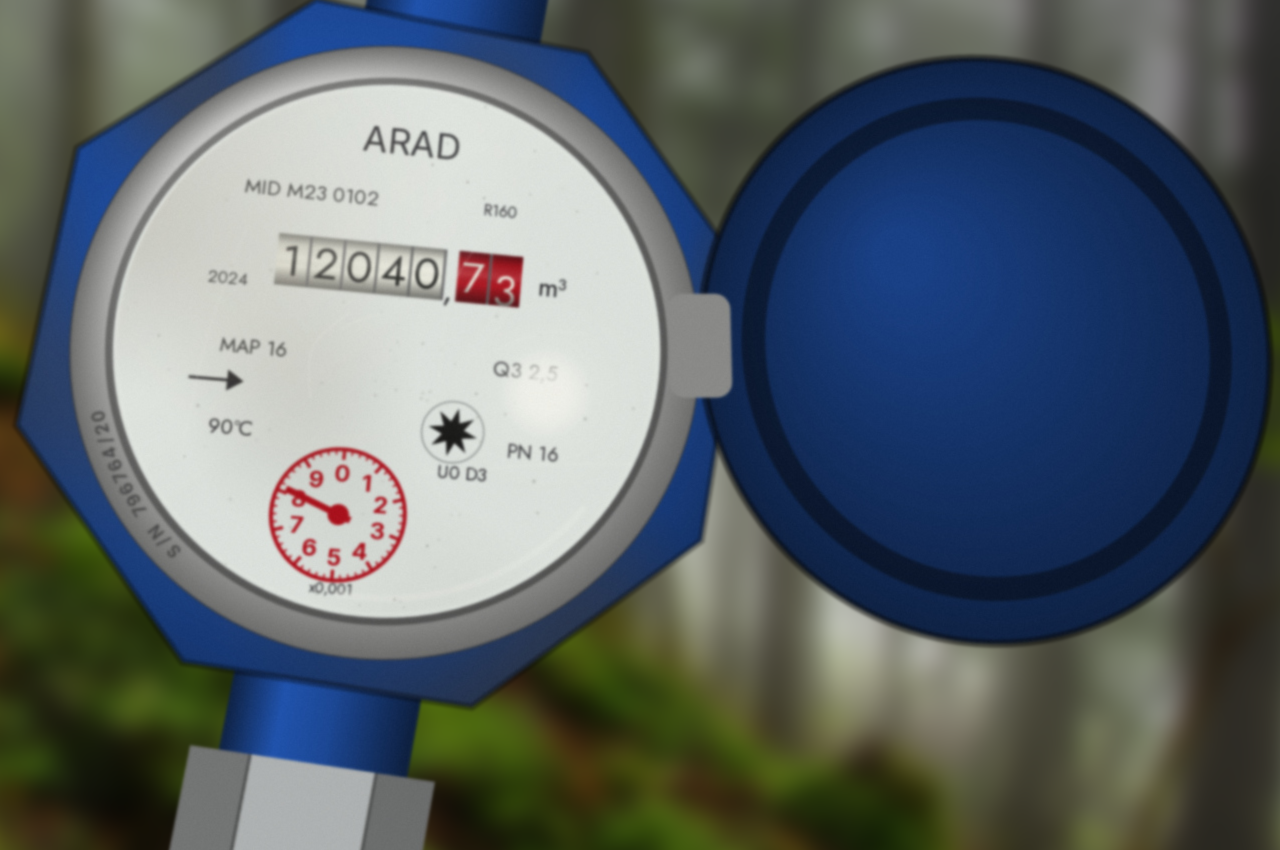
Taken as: 12040.728 m³
